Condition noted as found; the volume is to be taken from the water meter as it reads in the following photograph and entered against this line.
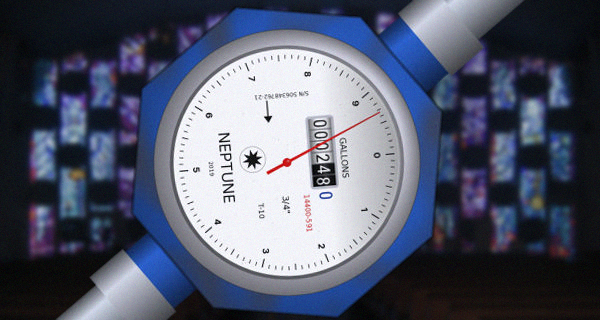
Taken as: 2479.3 gal
